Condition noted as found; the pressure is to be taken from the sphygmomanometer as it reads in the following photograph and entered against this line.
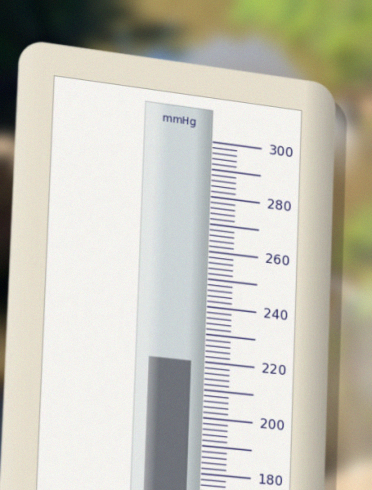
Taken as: 220 mmHg
